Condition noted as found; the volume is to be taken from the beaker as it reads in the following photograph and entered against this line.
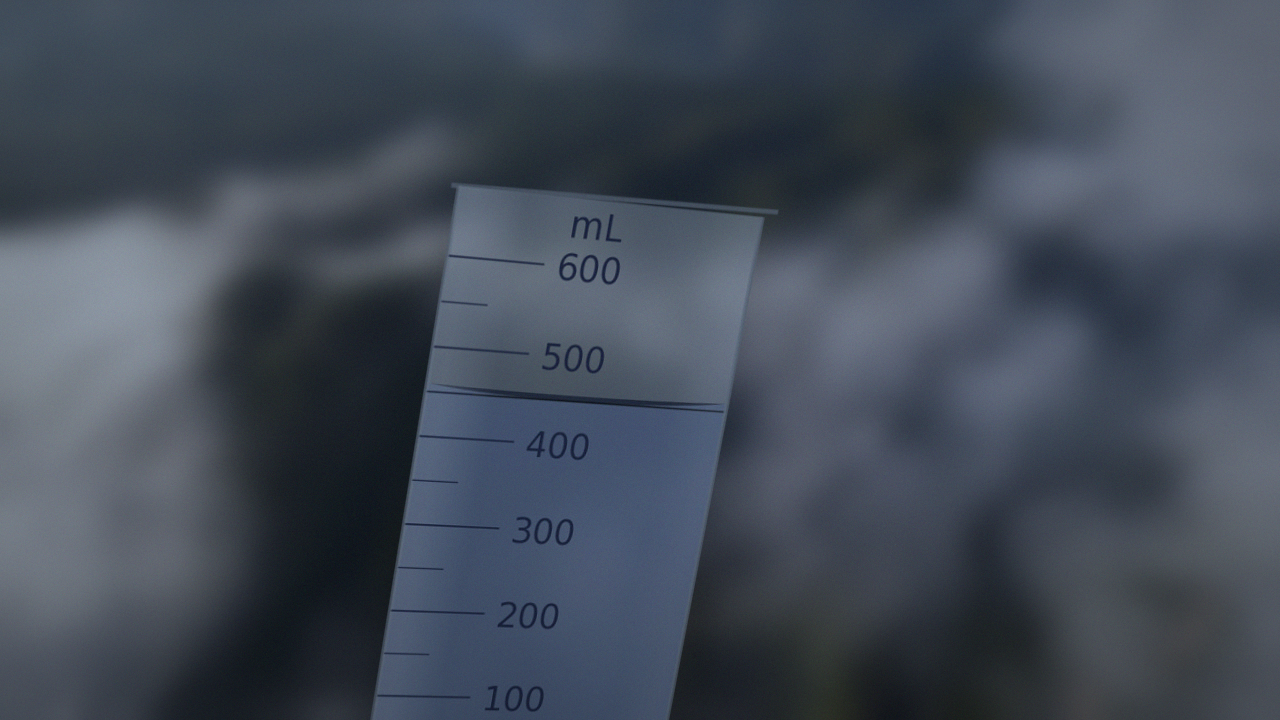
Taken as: 450 mL
